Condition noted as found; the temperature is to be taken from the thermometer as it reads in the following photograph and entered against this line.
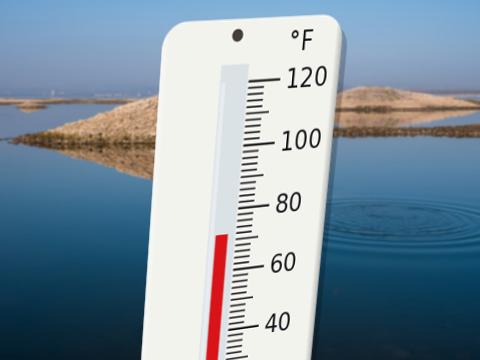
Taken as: 72 °F
